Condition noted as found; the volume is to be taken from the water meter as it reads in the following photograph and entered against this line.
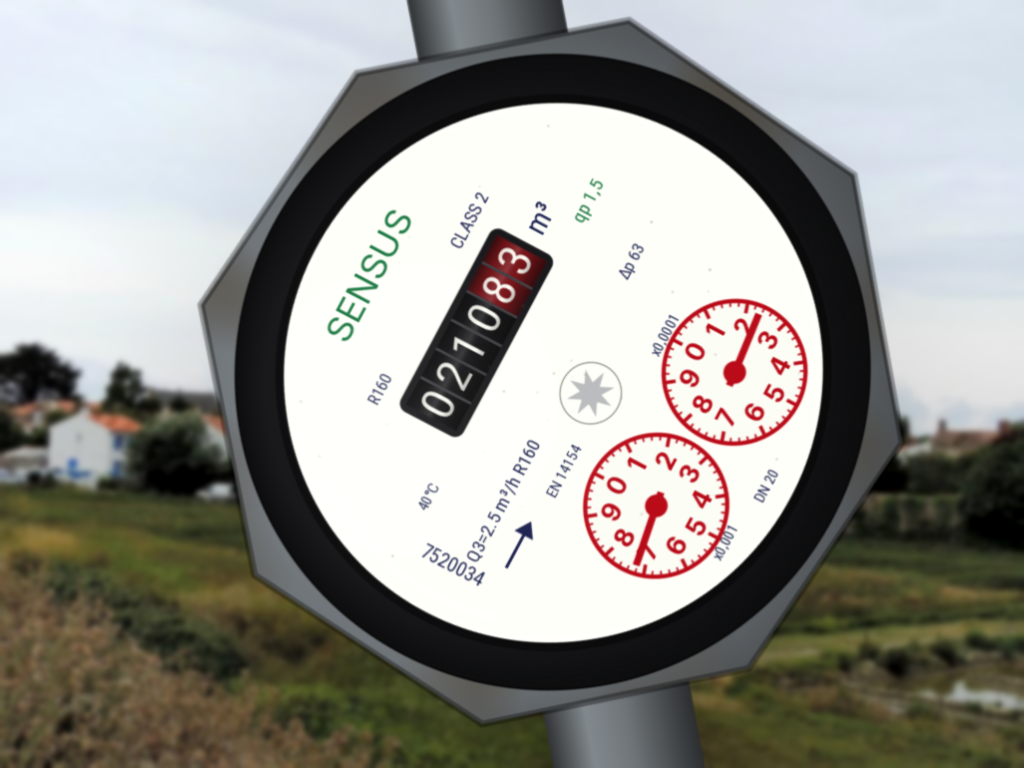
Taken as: 210.8372 m³
